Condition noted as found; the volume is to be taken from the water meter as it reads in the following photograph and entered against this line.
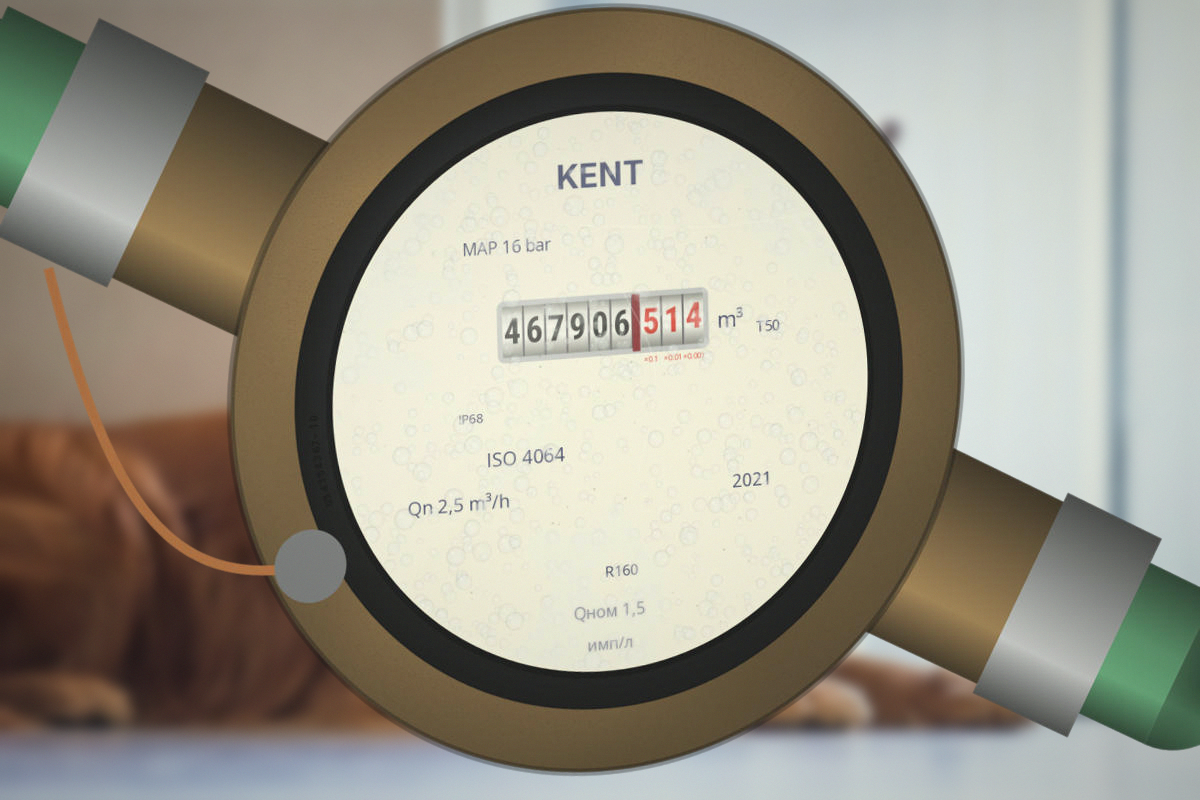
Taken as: 467906.514 m³
